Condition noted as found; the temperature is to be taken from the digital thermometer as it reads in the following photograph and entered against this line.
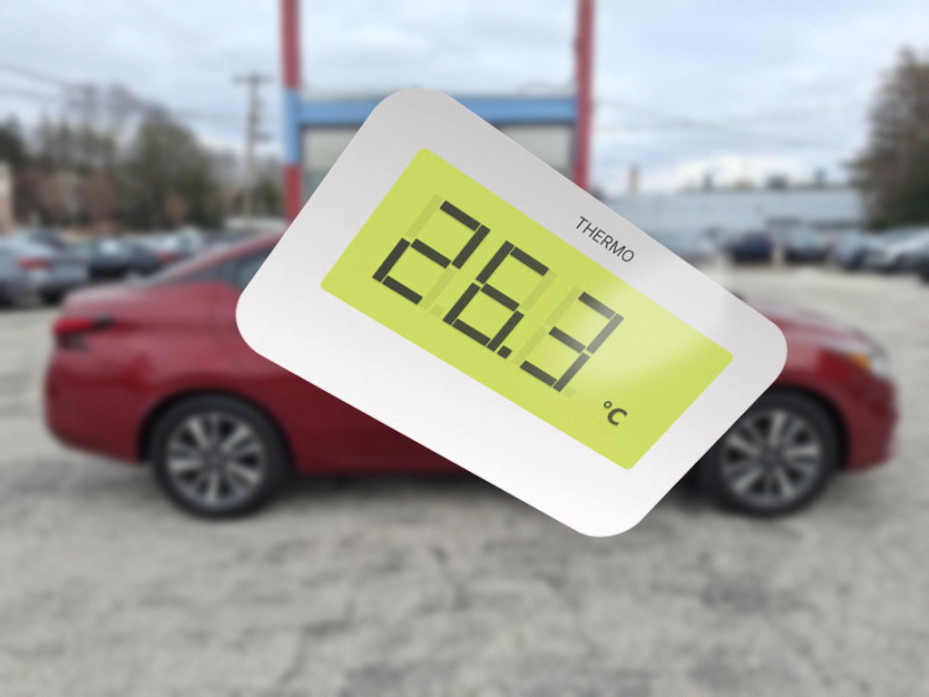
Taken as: 26.3 °C
